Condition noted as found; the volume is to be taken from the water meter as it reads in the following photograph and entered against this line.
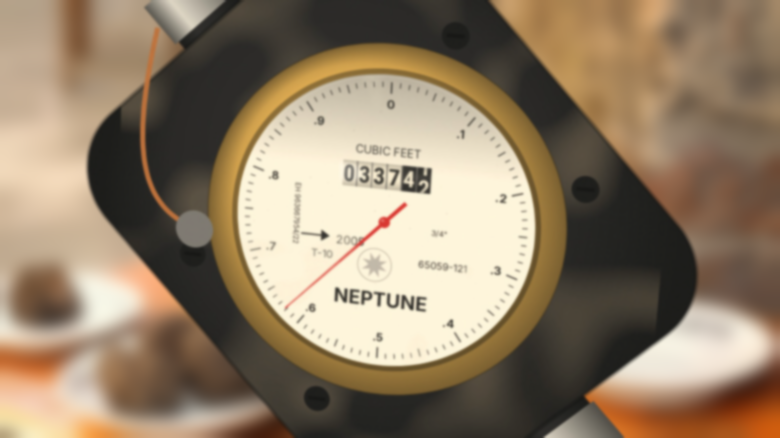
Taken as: 33741.62 ft³
